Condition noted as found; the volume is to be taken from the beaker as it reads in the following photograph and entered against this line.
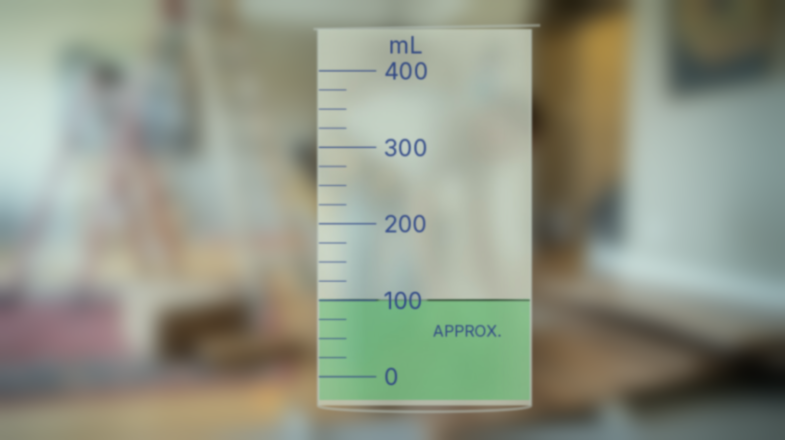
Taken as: 100 mL
